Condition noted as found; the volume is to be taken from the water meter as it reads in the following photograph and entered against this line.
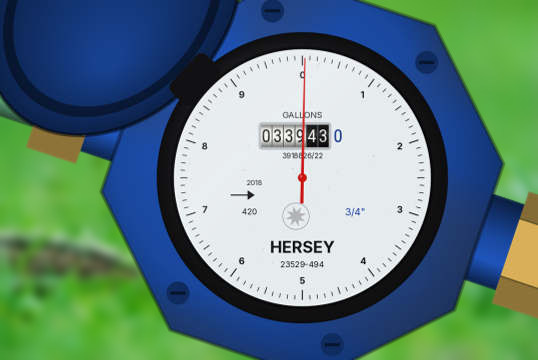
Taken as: 339430.0 gal
